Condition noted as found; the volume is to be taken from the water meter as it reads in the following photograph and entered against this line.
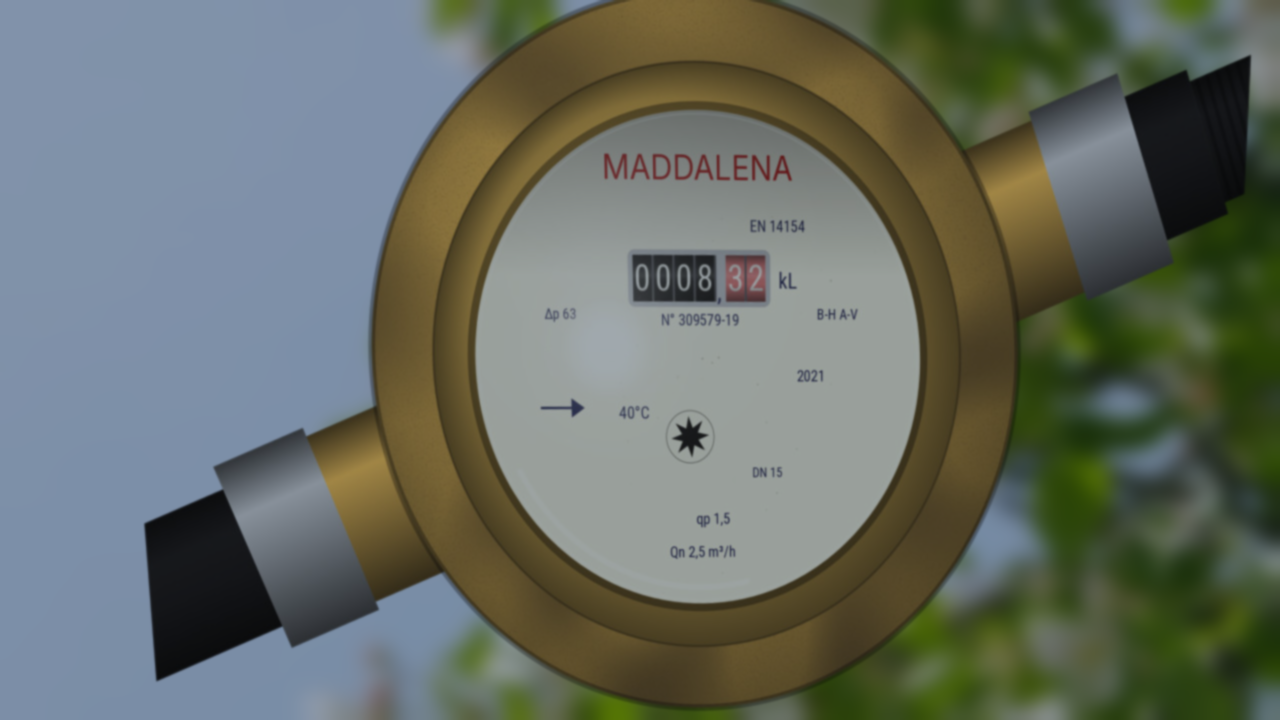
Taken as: 8.32 kL
